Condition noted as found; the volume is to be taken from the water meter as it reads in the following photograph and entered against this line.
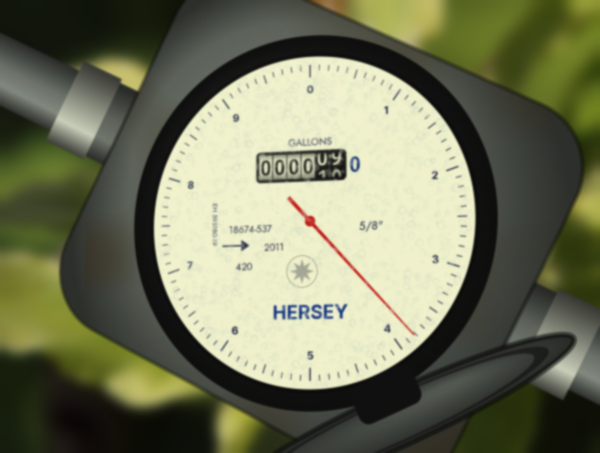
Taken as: 93.8 gal
